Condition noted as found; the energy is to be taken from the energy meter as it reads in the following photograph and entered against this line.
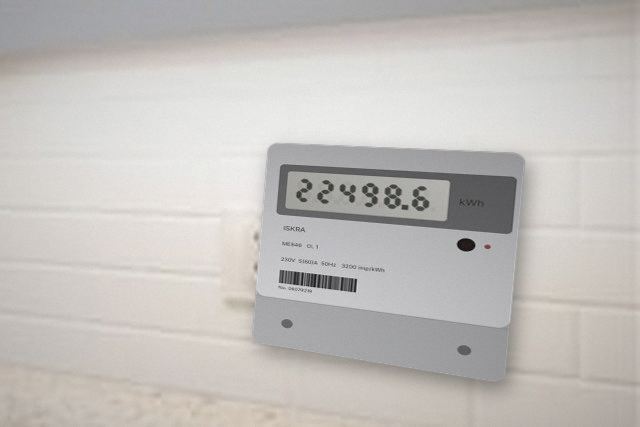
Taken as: 22498.6 kWh
